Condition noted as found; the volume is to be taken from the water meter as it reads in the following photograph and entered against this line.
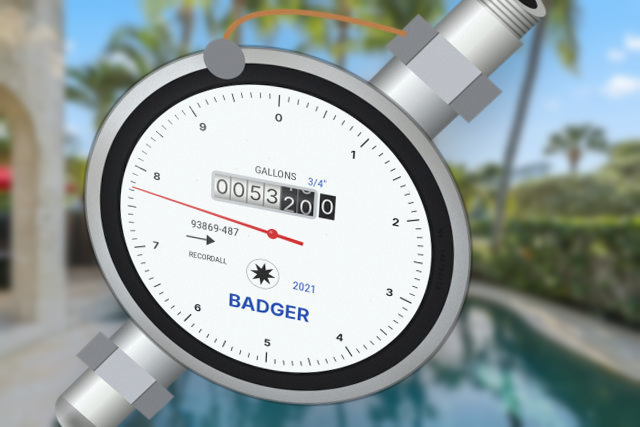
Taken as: 53197.7 gal
